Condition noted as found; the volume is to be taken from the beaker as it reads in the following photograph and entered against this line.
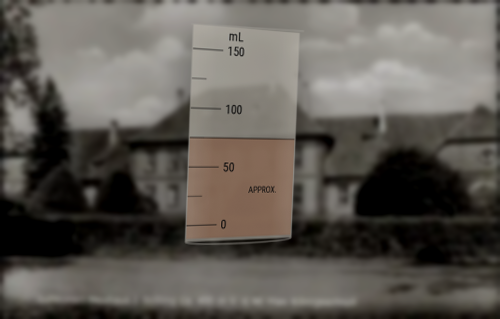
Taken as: 75 mL
